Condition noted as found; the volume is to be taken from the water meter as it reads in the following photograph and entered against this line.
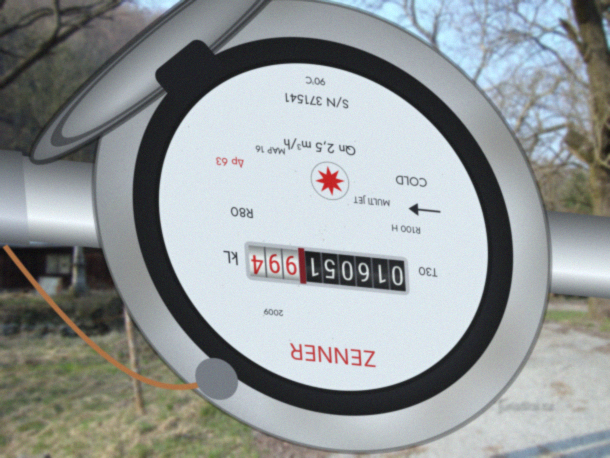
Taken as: 16051.994 kL
